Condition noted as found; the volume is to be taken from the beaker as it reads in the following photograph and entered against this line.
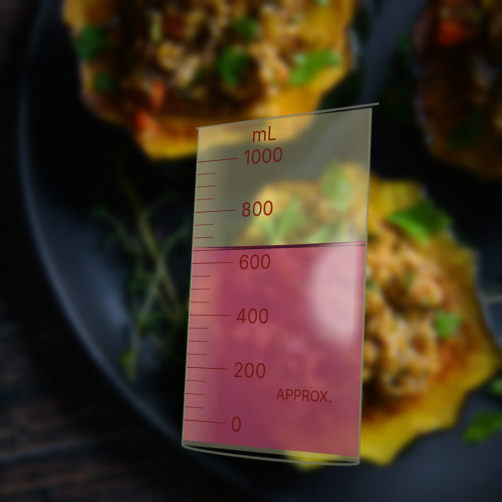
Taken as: 650 mL
